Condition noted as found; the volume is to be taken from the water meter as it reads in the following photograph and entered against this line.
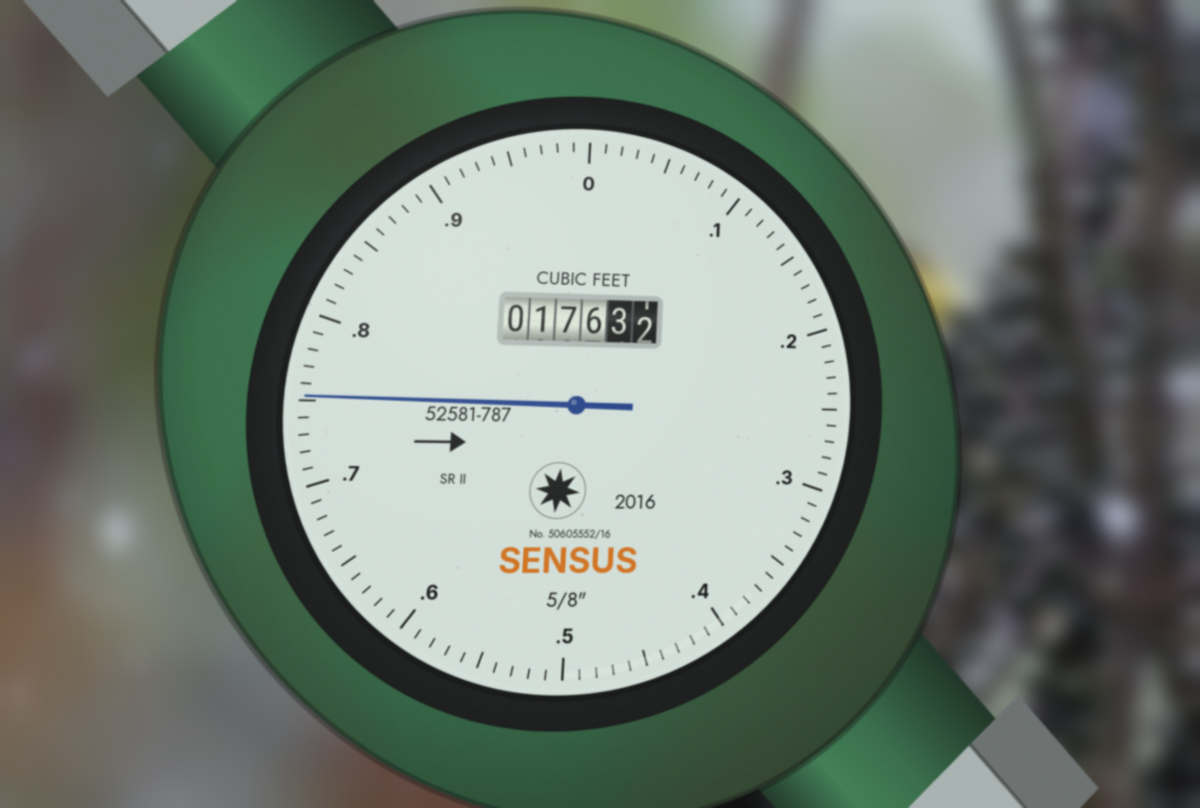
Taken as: 17631.75 ft³
